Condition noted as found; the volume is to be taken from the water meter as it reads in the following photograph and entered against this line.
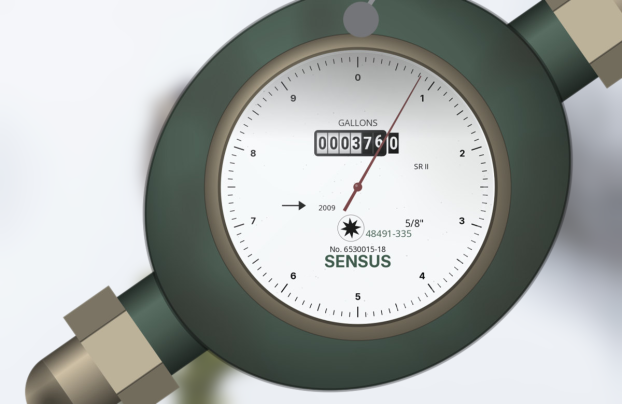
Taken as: 3760.8 gal
